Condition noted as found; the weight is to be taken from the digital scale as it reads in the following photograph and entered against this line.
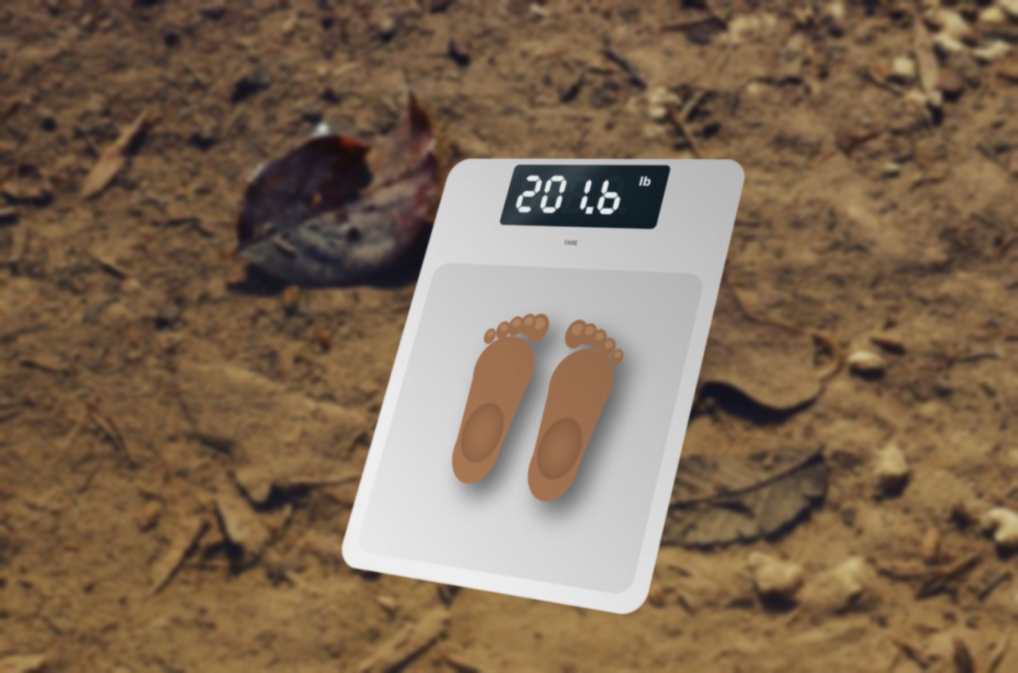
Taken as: 201.6 lb
